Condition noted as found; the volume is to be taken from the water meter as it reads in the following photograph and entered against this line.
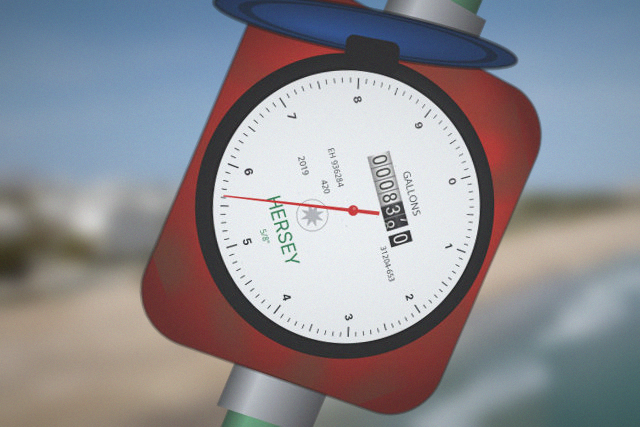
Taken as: 8375.6 gal
